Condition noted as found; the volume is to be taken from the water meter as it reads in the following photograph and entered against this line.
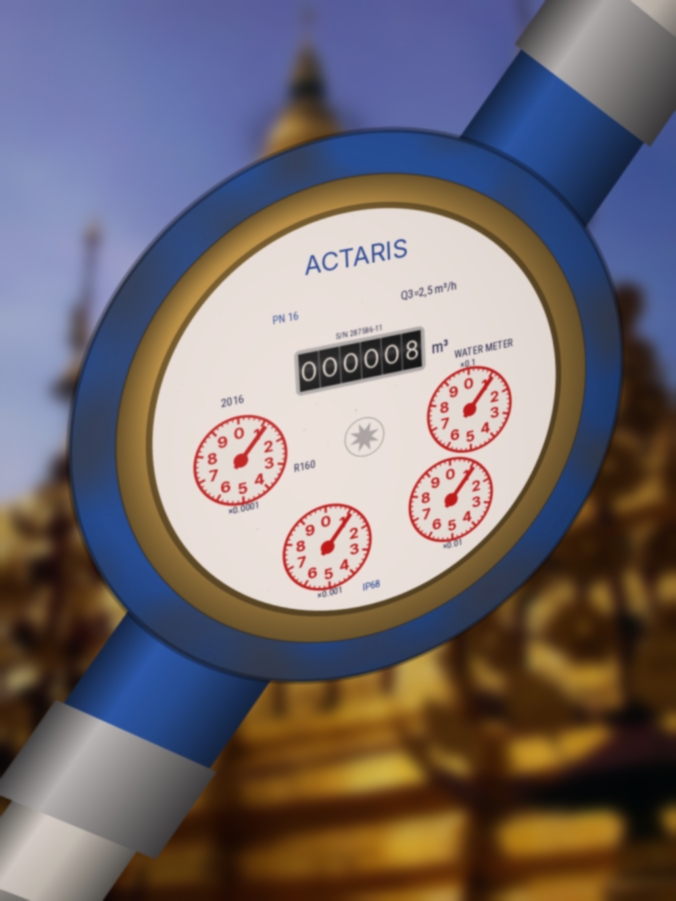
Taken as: 8.1111 m³
